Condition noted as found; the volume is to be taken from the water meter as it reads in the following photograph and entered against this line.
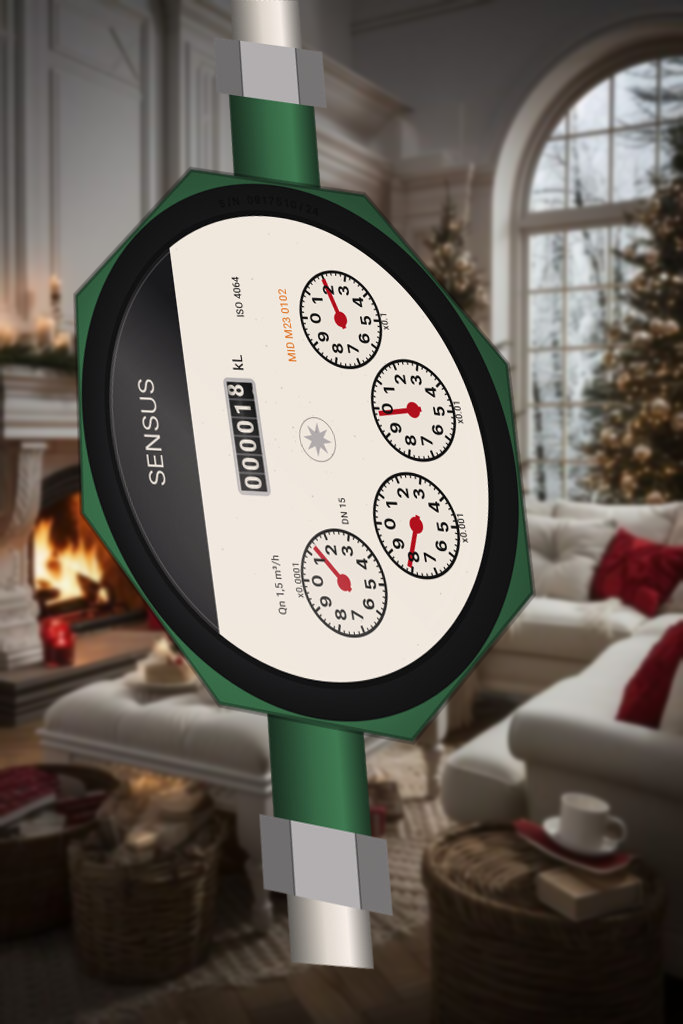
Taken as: 18.1981 kL
